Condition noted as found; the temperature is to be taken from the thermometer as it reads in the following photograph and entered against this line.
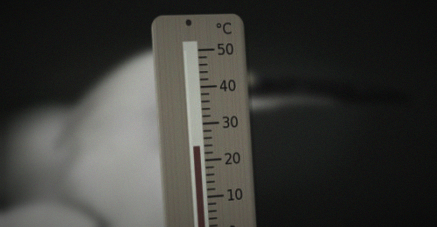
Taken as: 24 °C
